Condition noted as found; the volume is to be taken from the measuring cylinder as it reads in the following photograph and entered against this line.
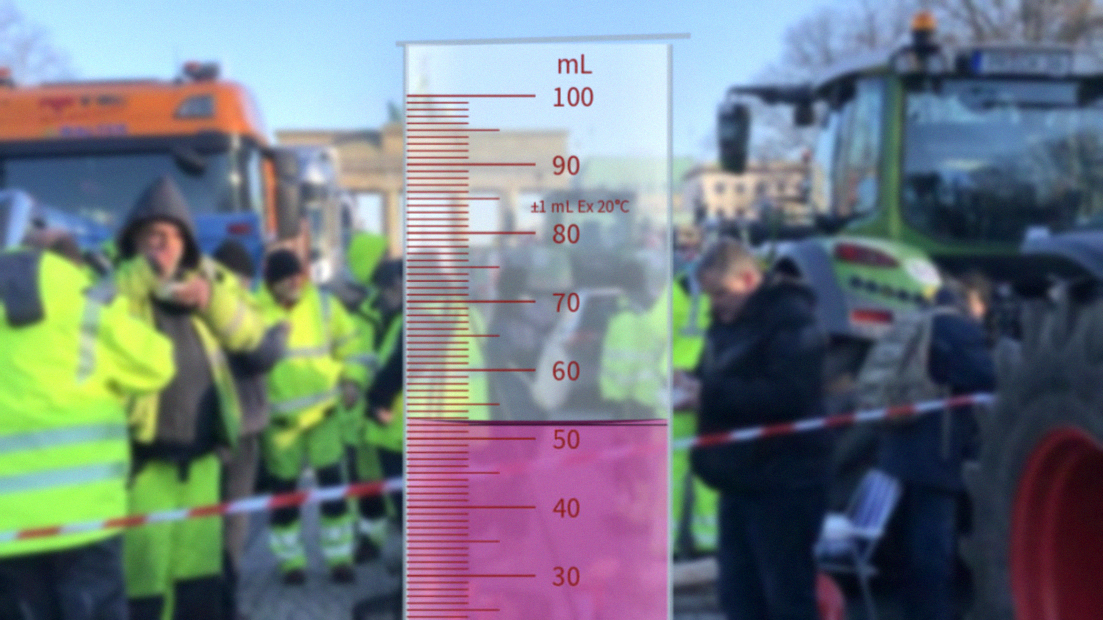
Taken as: 52 mL
